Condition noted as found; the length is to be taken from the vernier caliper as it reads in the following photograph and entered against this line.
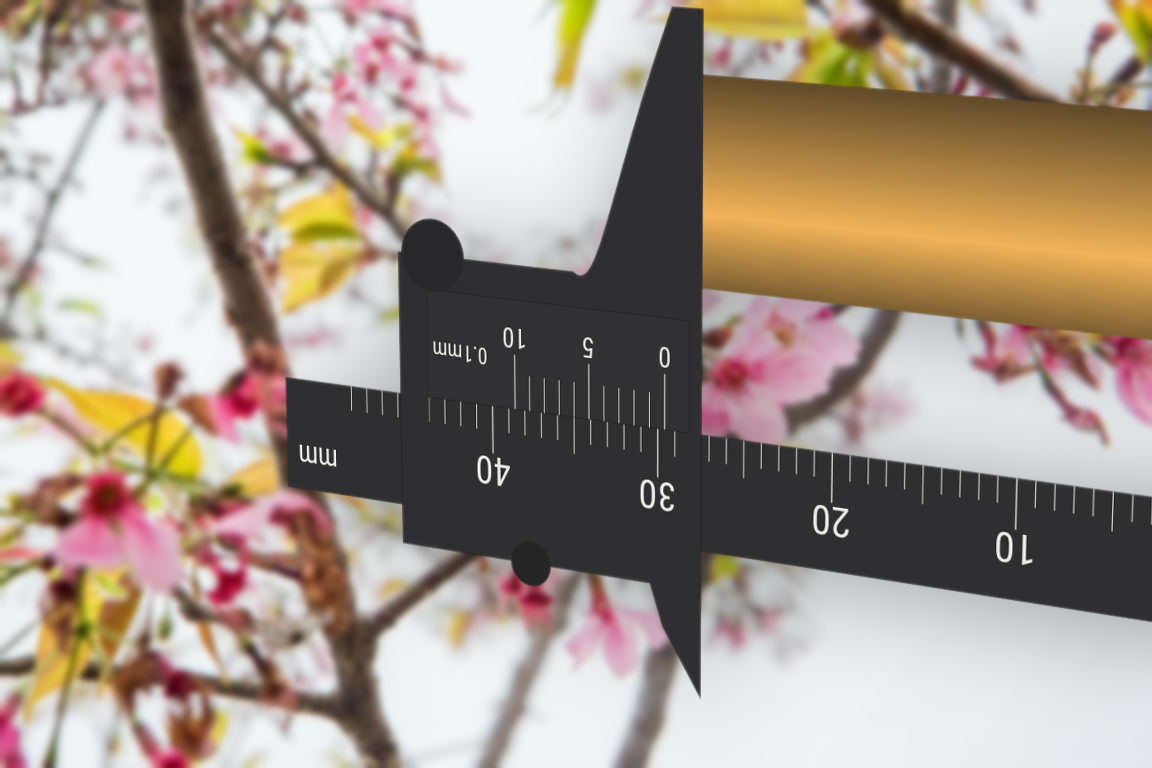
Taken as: 29.6 mm
